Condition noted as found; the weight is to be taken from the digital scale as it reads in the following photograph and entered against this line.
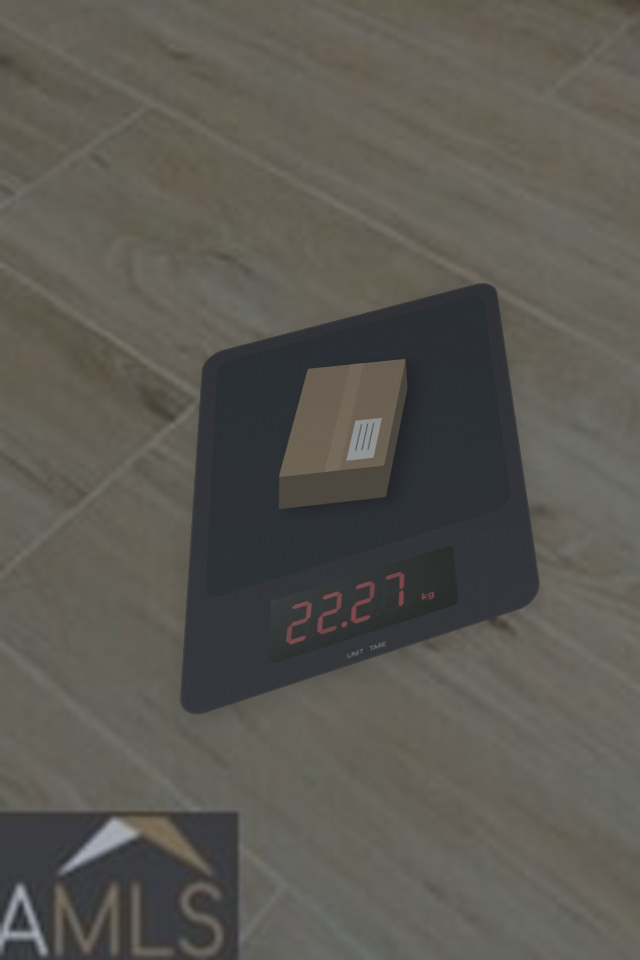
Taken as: 22.27 kg
